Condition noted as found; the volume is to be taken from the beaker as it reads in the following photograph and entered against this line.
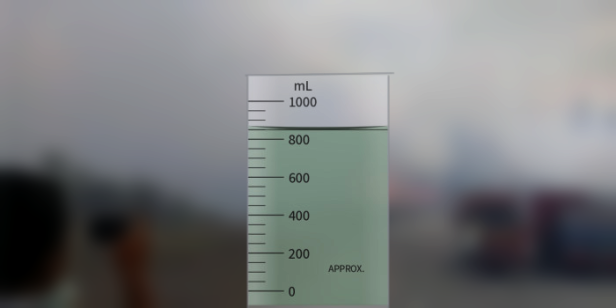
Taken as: 850 mL
